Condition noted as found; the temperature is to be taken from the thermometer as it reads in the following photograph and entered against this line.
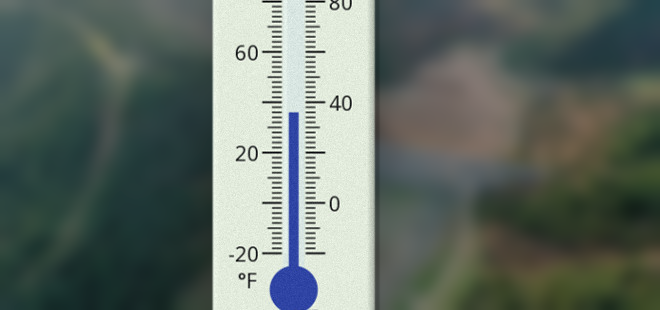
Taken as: 36 °F
